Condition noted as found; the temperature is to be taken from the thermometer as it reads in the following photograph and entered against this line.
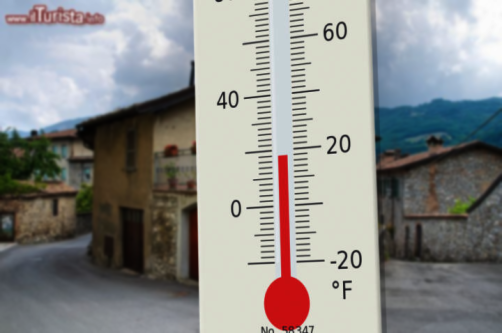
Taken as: 18 °F
